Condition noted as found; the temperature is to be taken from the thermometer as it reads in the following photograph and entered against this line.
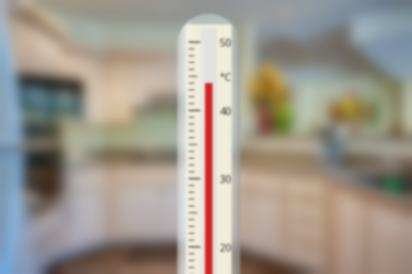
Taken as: 44 °C
